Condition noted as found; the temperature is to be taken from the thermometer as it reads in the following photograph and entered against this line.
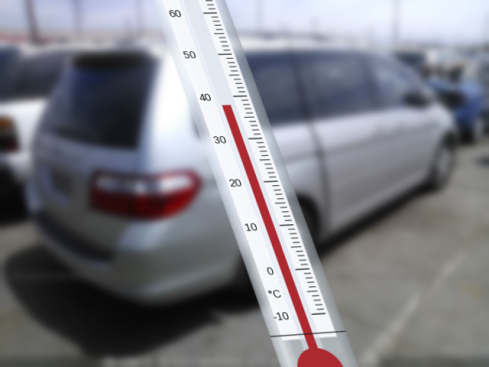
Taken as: 38 °C
